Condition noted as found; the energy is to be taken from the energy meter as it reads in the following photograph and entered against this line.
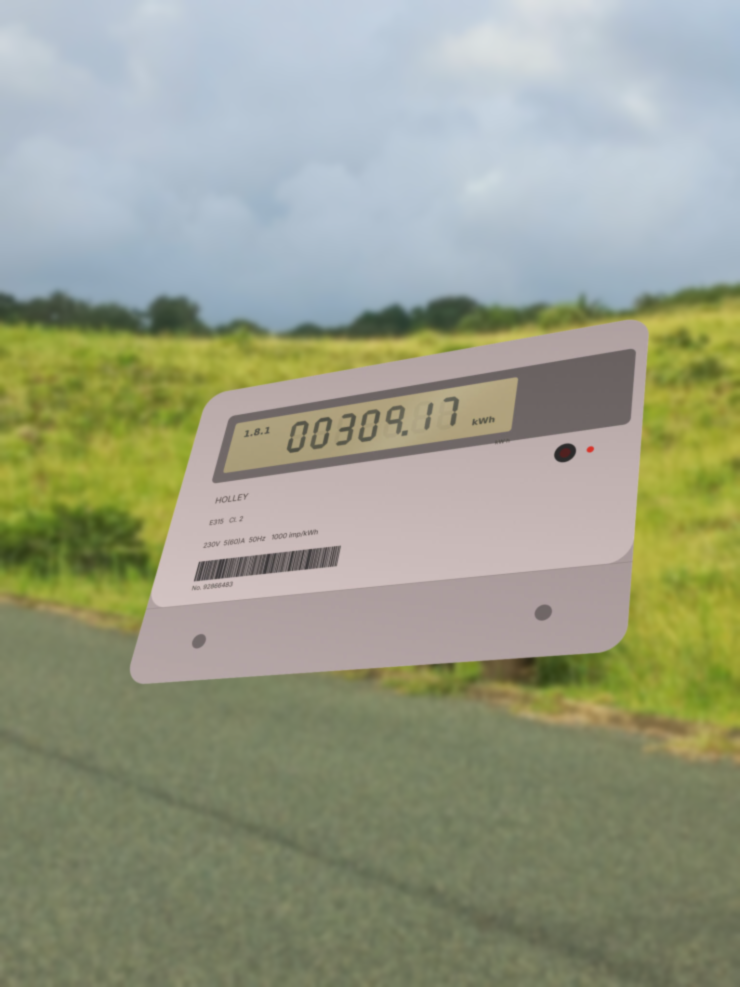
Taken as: 309.17 kWh
